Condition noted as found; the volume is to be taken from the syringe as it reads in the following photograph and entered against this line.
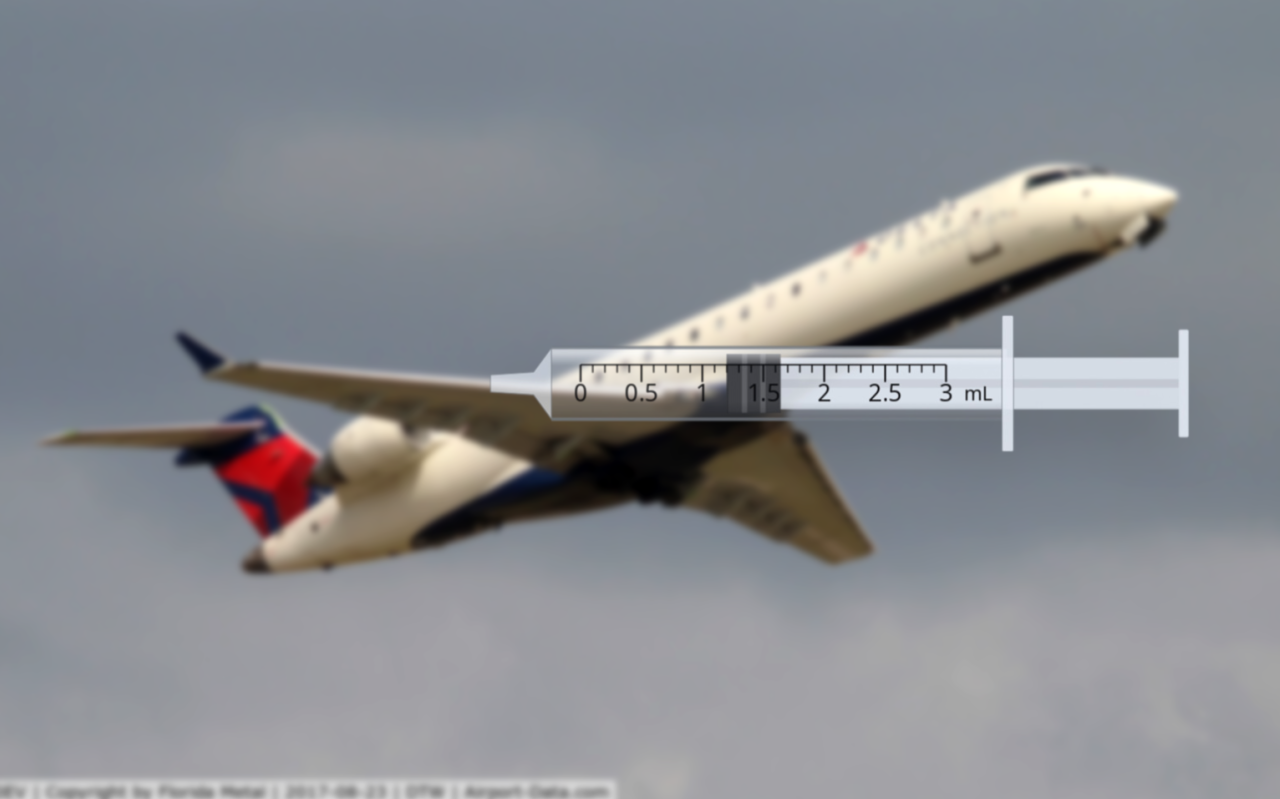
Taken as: 1.2 mL
